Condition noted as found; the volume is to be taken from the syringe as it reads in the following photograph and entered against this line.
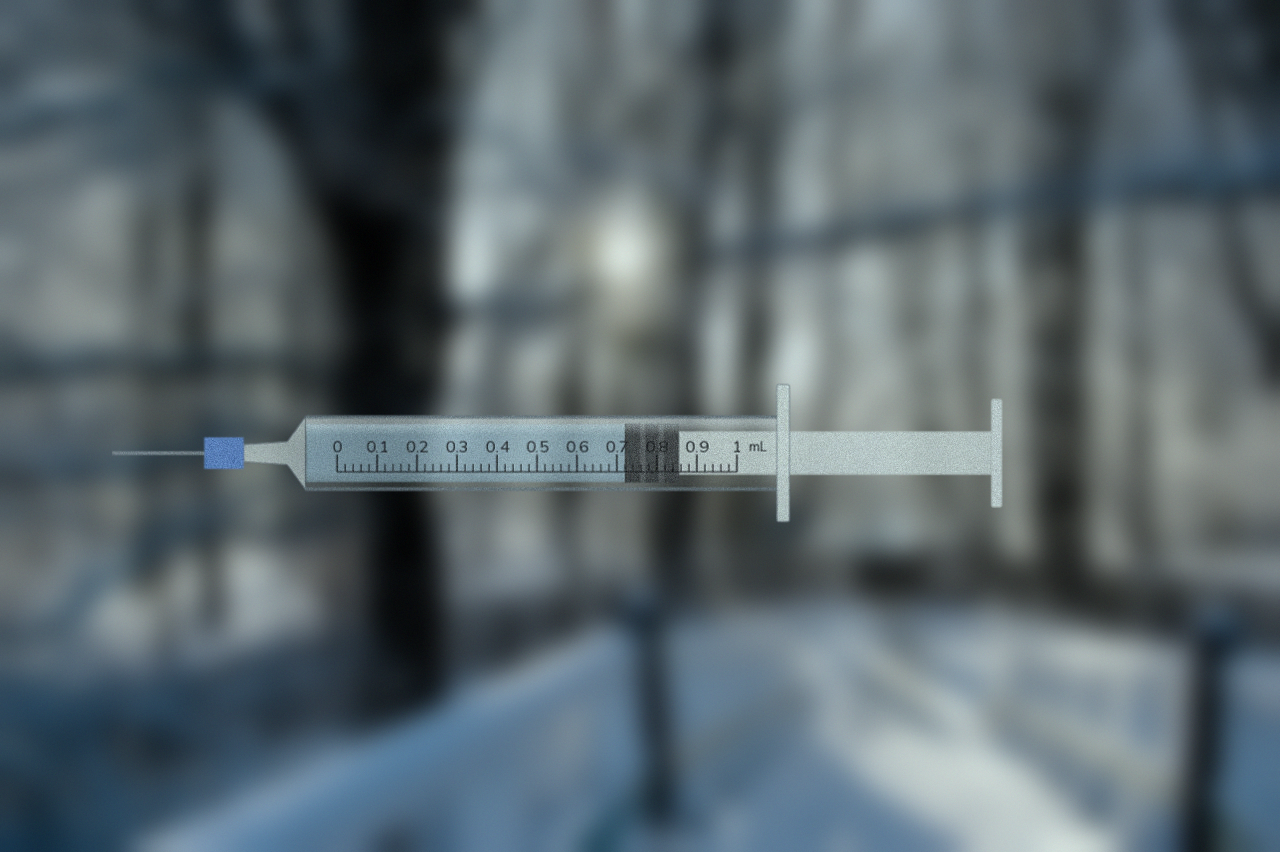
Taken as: 0.72 mL
